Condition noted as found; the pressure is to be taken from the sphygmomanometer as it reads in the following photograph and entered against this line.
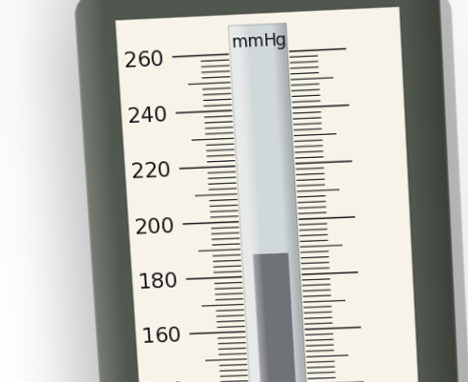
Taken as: 188 mmHg
